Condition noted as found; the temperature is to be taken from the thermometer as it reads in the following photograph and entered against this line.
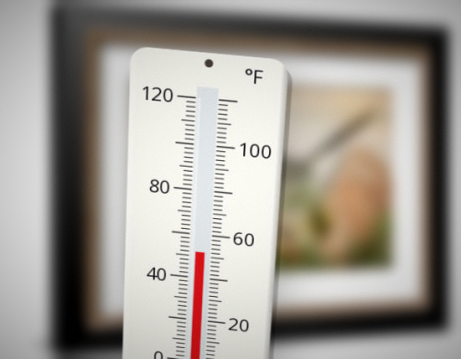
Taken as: 52 °F
